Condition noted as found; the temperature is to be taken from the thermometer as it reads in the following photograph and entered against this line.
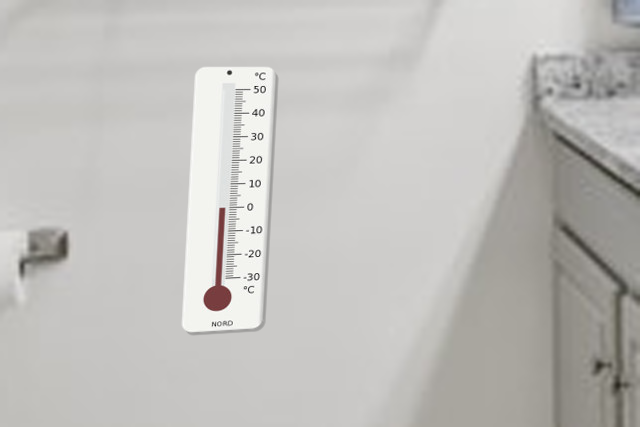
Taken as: 0 °C
